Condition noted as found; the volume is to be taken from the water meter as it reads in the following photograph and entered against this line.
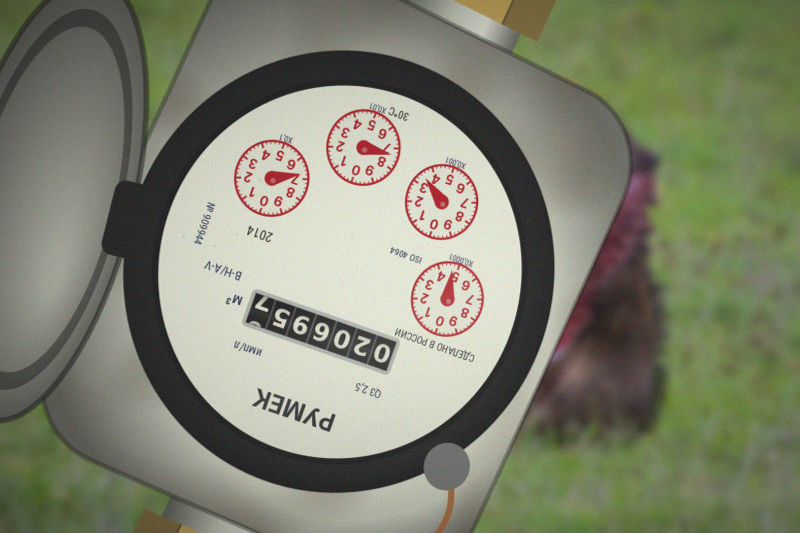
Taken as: 206956.6734 m³
